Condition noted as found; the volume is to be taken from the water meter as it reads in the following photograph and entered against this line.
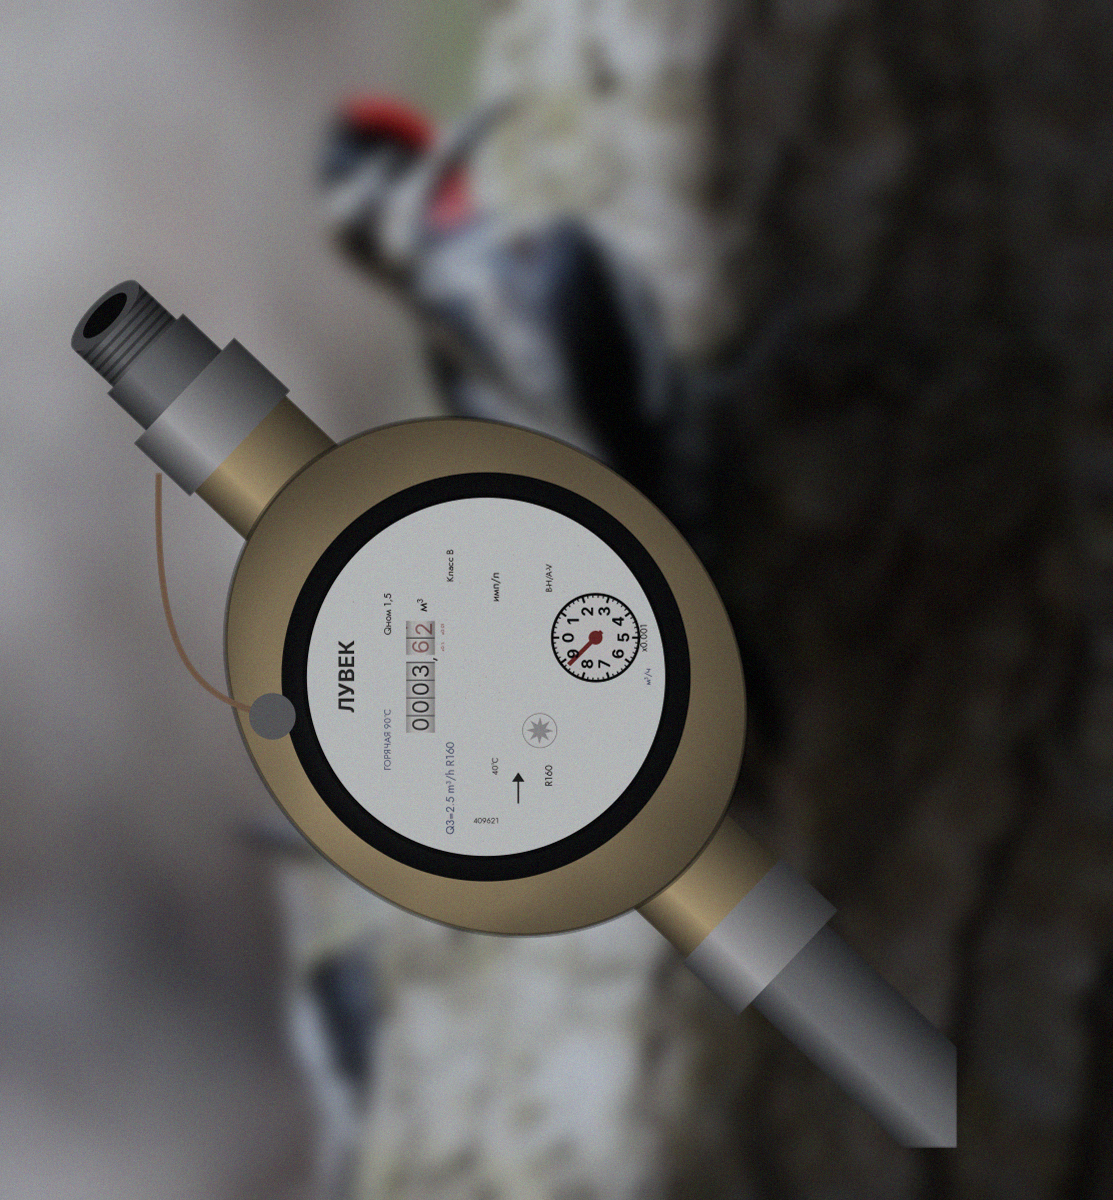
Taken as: 3.618 m³
